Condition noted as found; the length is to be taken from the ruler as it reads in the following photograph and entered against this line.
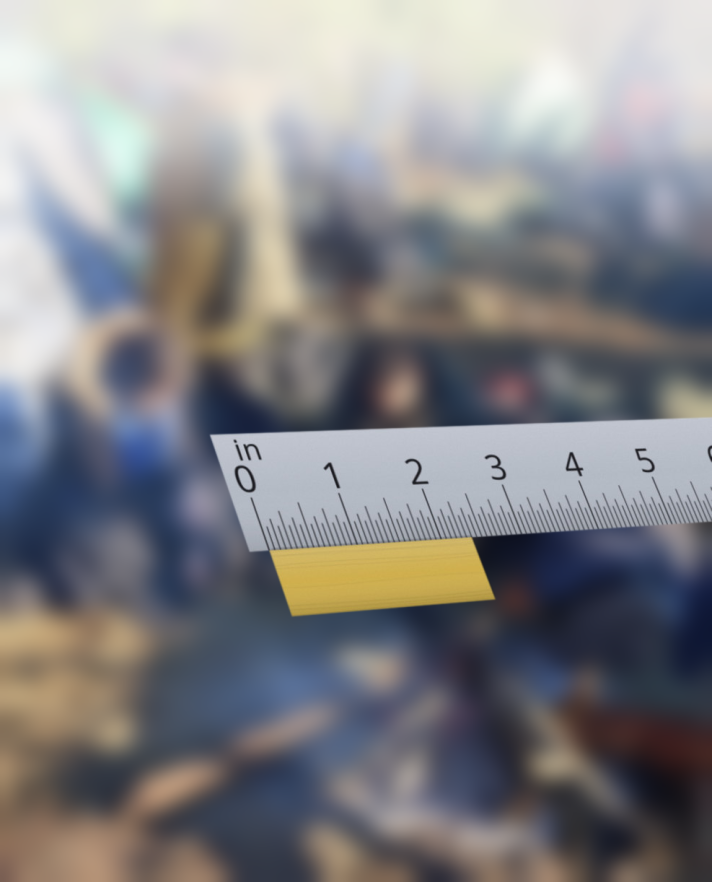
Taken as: 2.375 in
